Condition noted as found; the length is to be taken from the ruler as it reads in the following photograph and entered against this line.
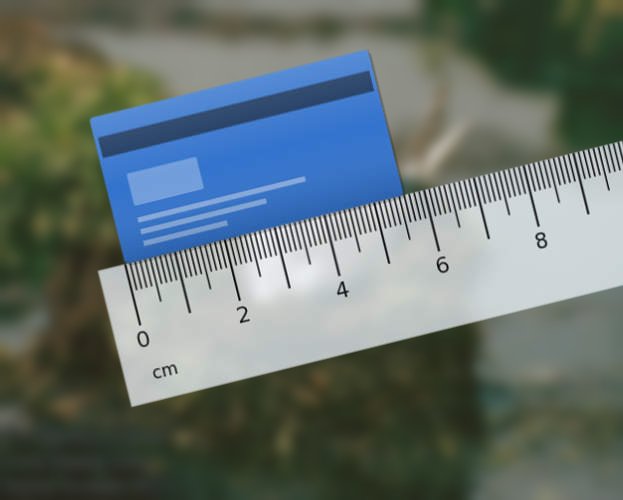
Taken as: 5.6 cm
